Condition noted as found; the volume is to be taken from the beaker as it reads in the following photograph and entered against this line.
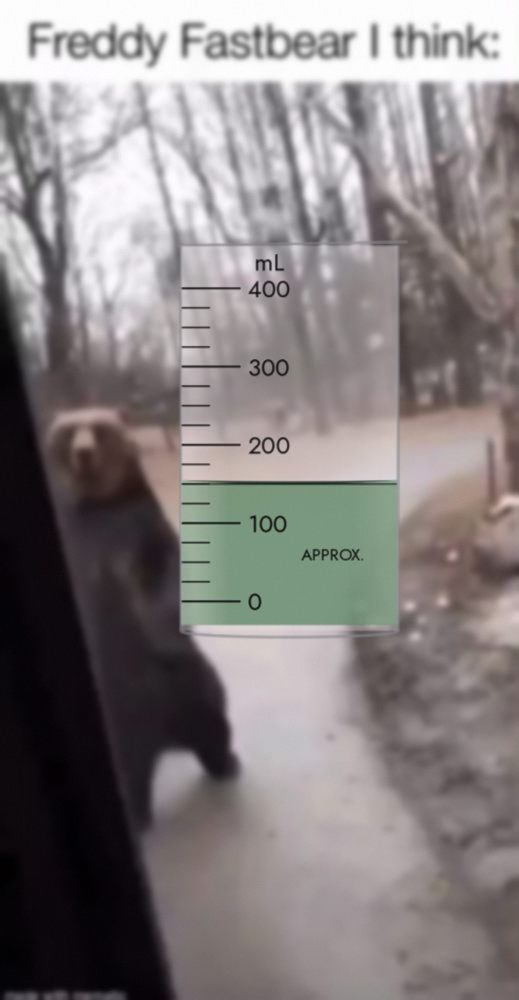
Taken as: 150 mL
